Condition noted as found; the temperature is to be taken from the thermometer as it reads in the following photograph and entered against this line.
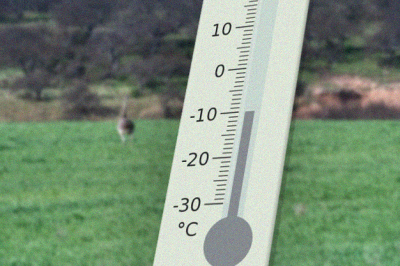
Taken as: -10 °C
